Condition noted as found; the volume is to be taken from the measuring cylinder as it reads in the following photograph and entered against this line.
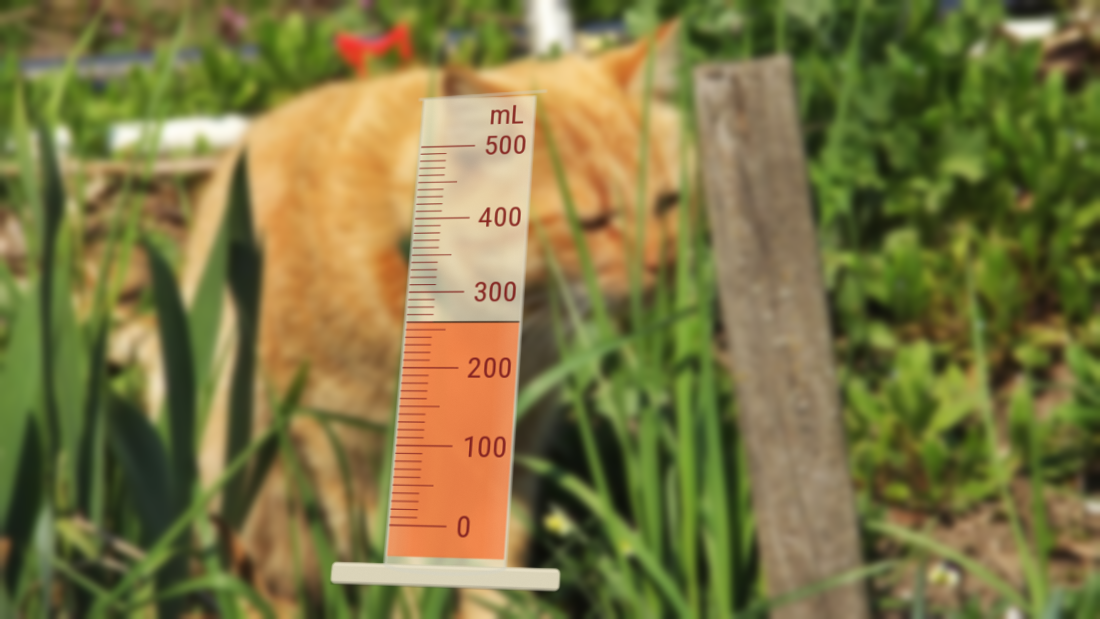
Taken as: 260 mL
